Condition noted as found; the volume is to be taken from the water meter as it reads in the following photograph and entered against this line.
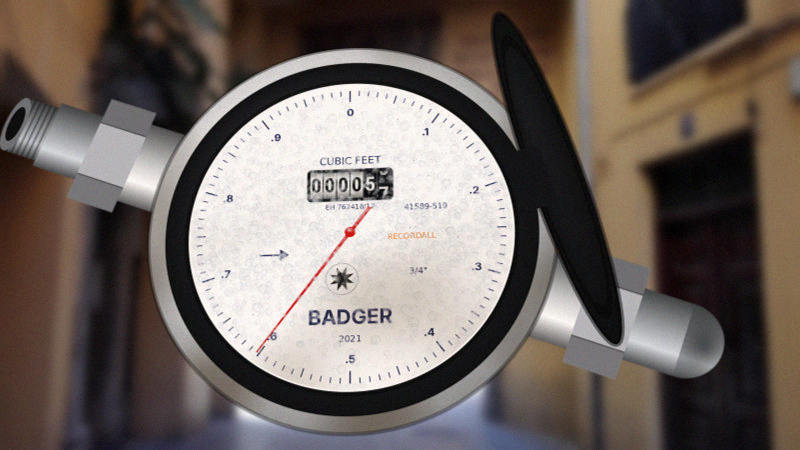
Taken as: 56.60 ft³
